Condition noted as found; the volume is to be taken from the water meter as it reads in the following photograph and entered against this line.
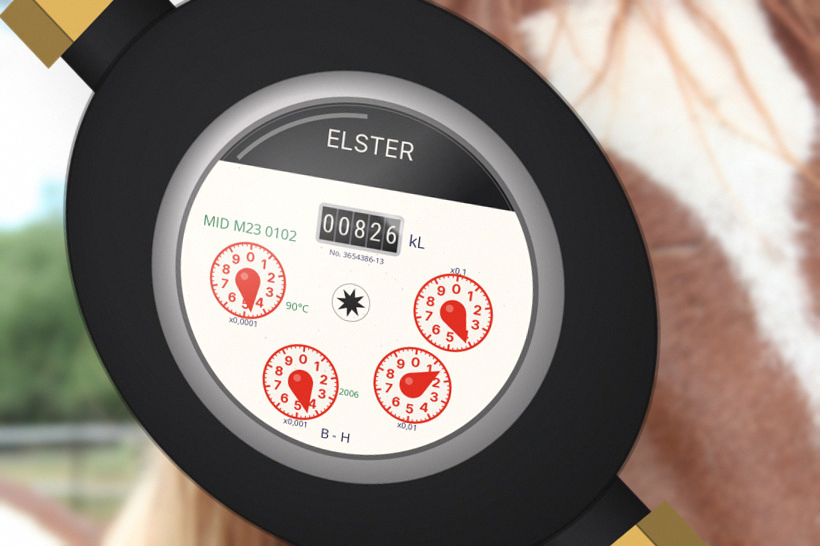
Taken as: 826.4144 kL
